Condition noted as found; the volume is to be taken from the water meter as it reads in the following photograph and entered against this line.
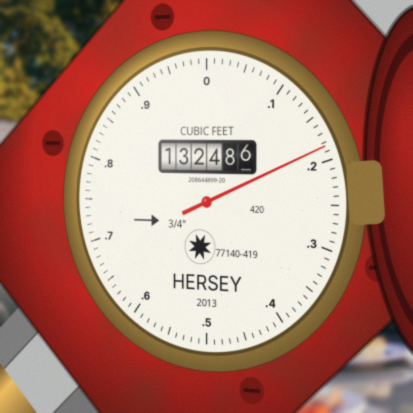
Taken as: 132486.18 ft³
